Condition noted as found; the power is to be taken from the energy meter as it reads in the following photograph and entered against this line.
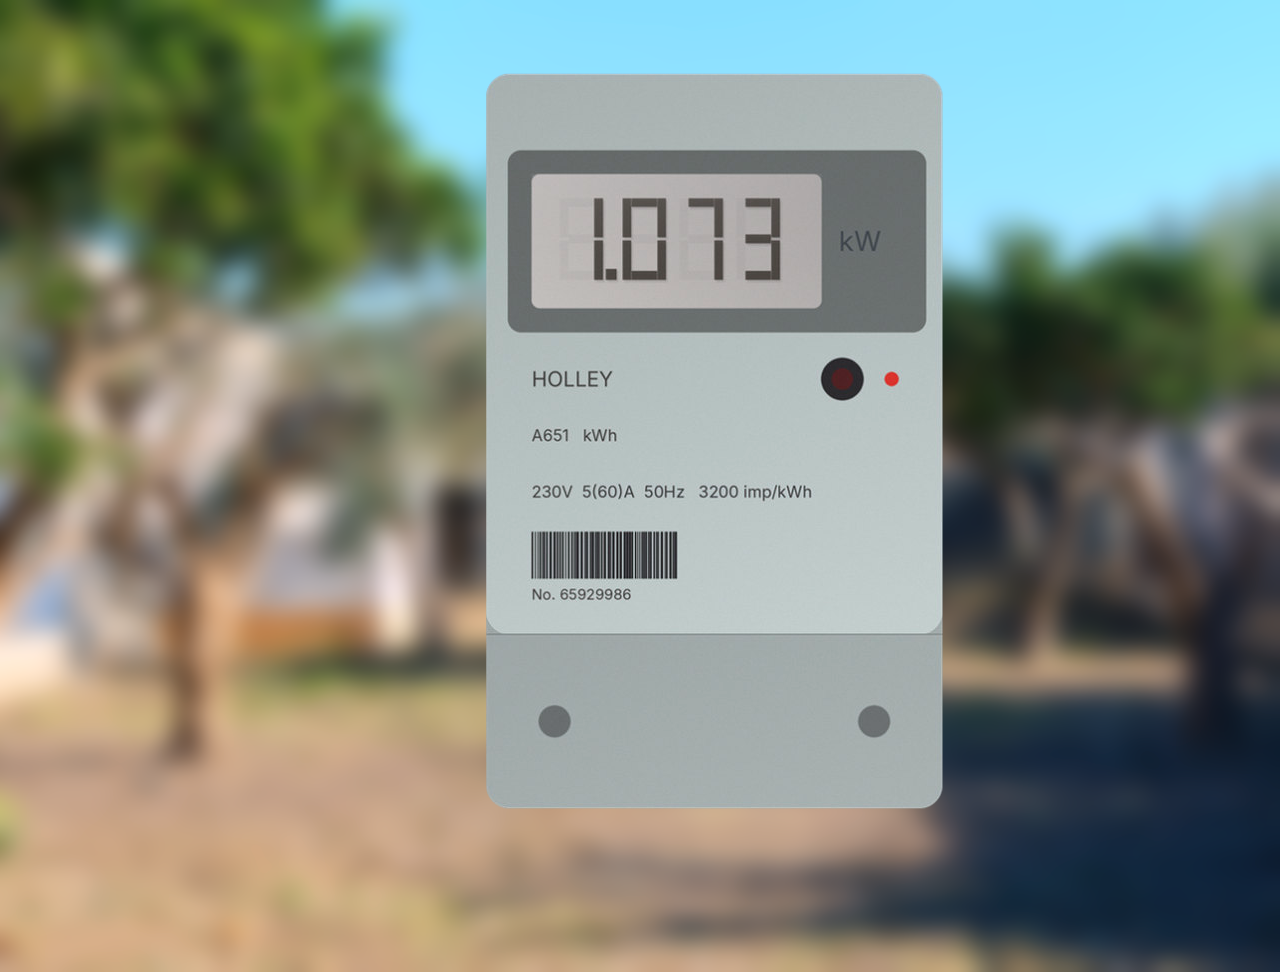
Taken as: 1.073 kW
